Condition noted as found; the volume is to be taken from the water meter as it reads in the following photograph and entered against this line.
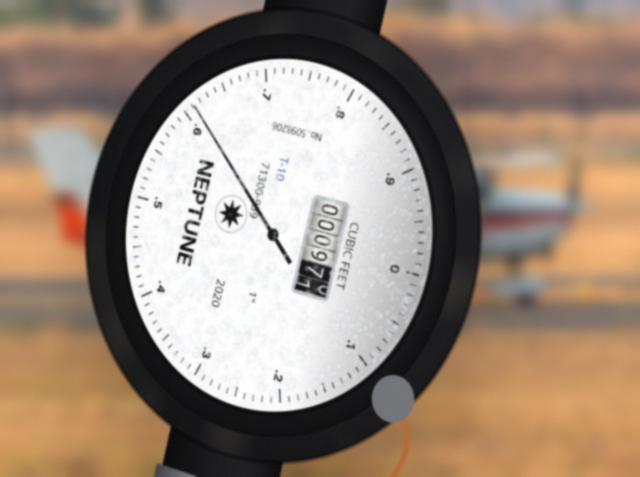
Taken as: 970.61 ft³
